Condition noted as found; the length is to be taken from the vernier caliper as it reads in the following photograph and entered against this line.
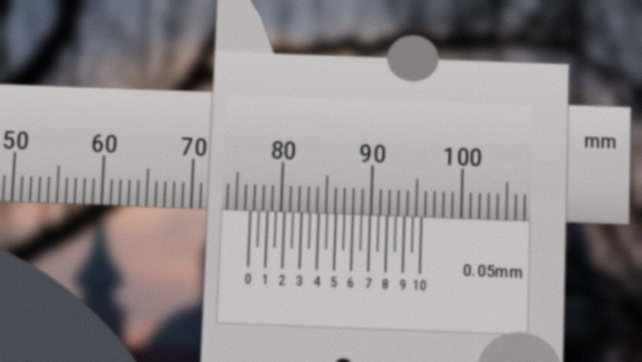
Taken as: 76.6 mm
